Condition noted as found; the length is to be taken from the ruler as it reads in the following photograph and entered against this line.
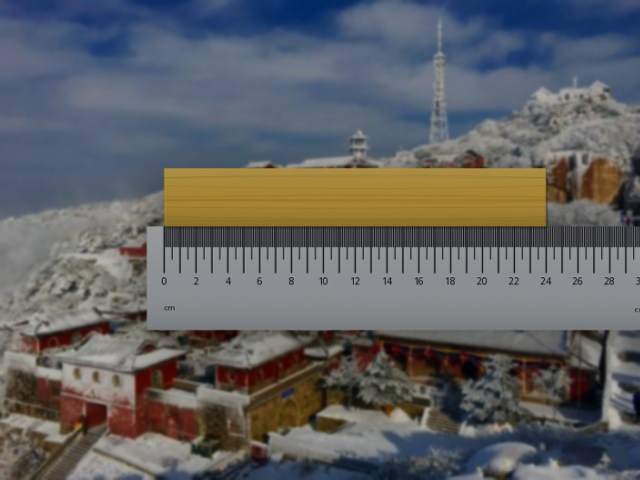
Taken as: 24 cm
